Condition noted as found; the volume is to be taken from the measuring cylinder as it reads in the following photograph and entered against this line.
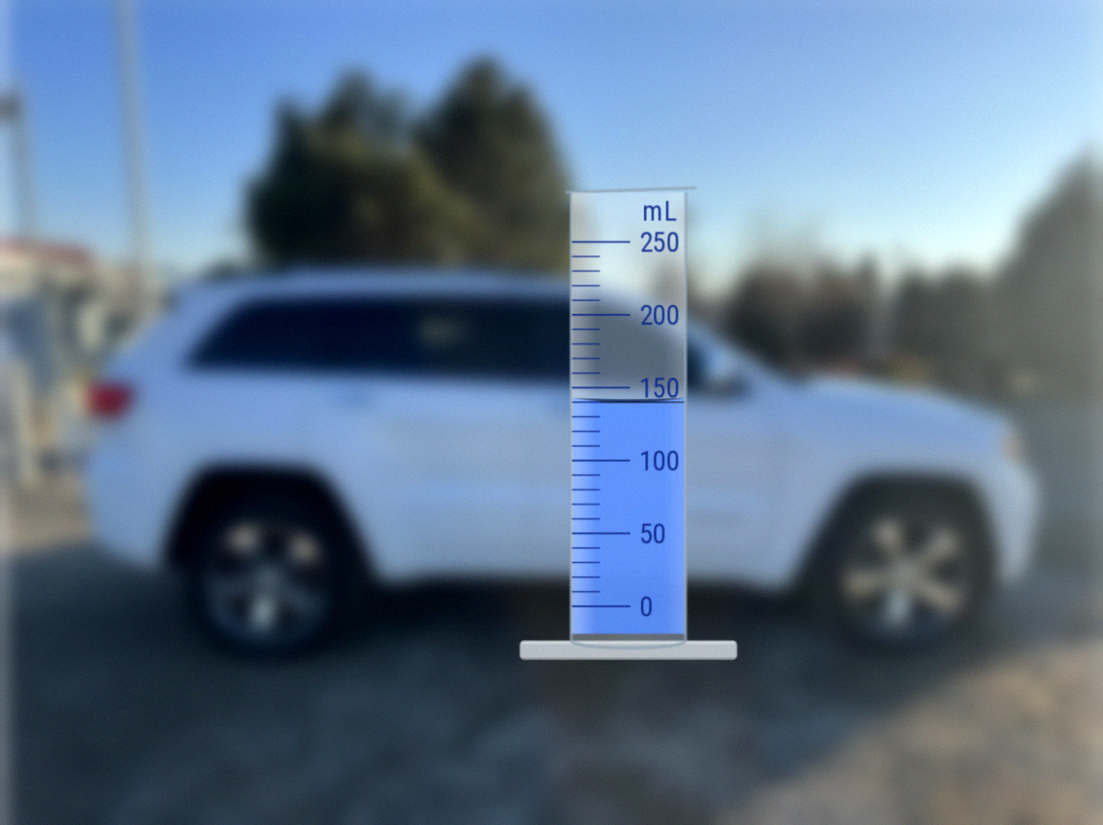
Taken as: 140 mL
